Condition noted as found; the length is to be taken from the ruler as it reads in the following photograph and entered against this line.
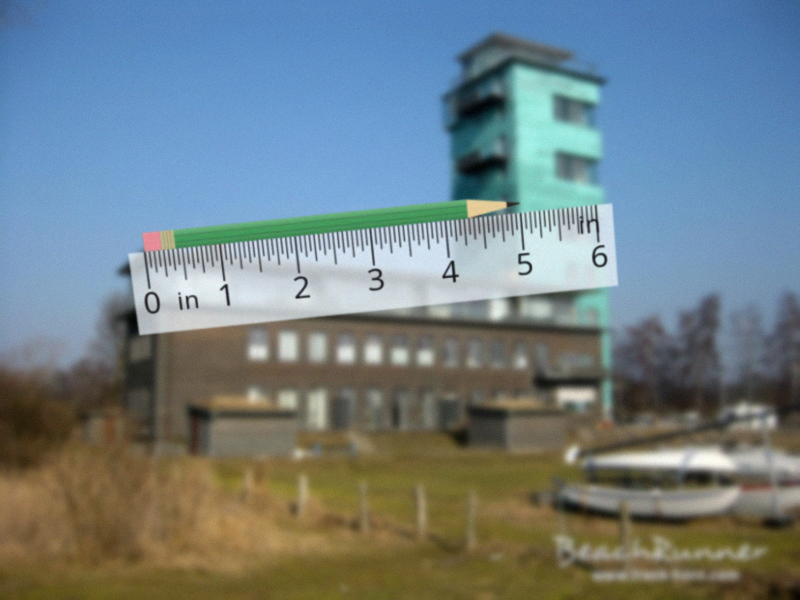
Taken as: 5 in
